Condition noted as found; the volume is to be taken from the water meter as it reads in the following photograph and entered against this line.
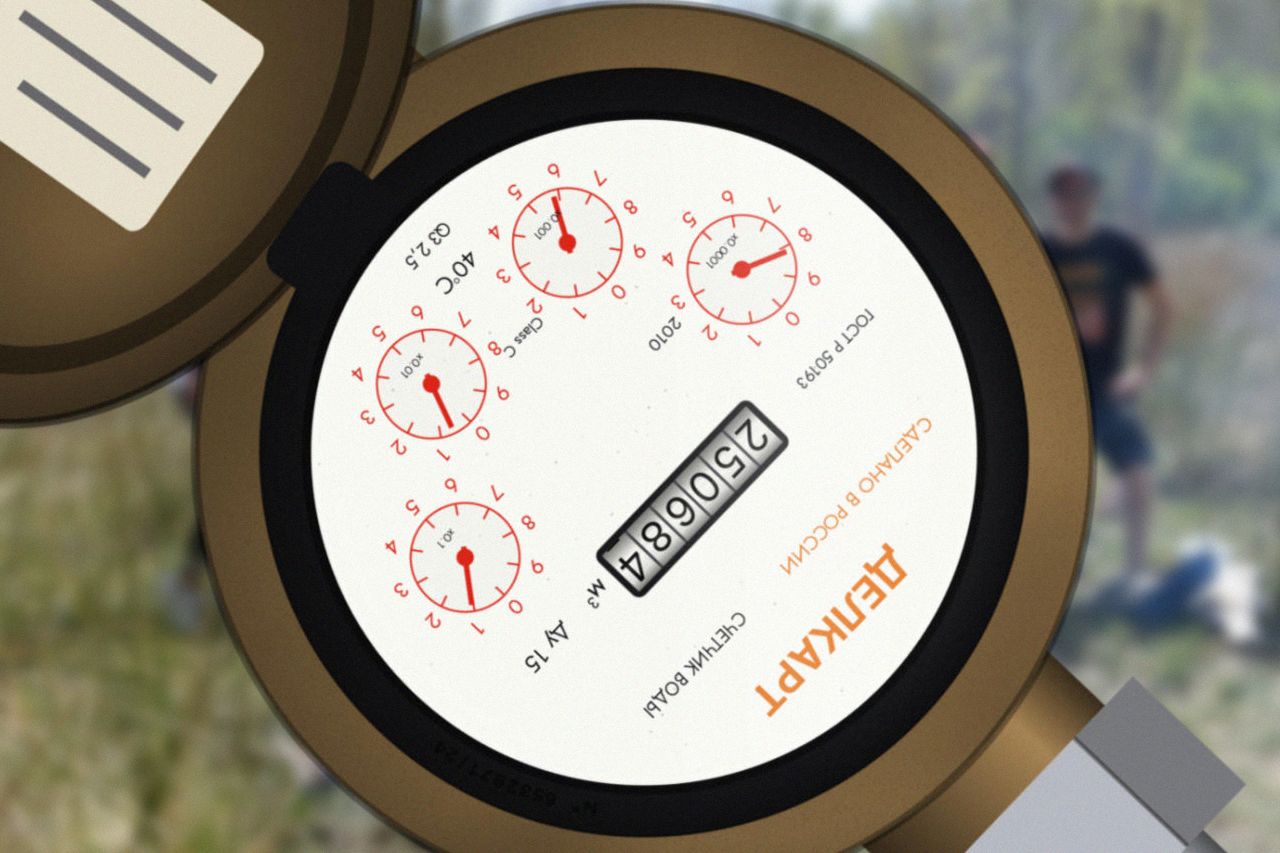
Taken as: 250684.1058 m³
